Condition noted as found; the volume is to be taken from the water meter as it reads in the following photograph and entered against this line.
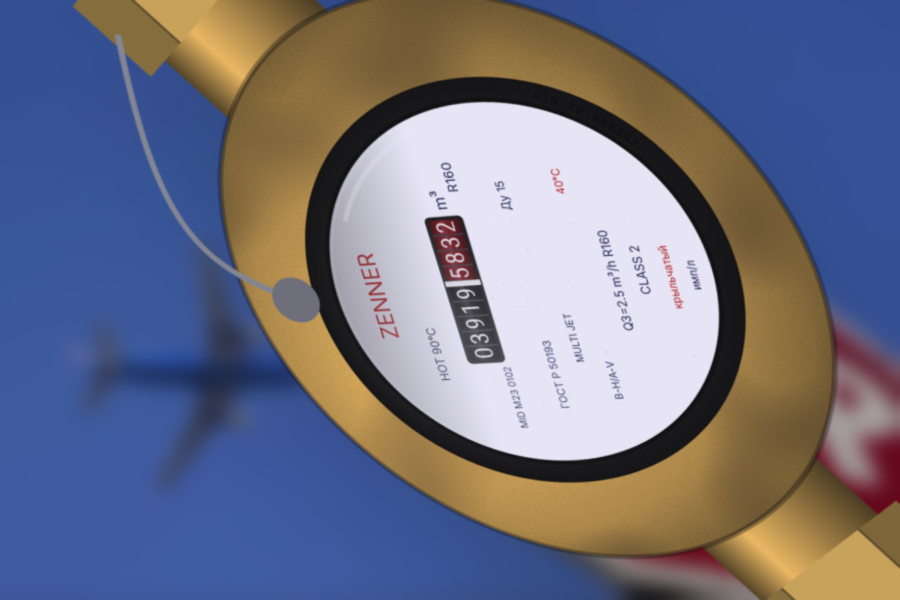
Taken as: 3919.5832 m³
